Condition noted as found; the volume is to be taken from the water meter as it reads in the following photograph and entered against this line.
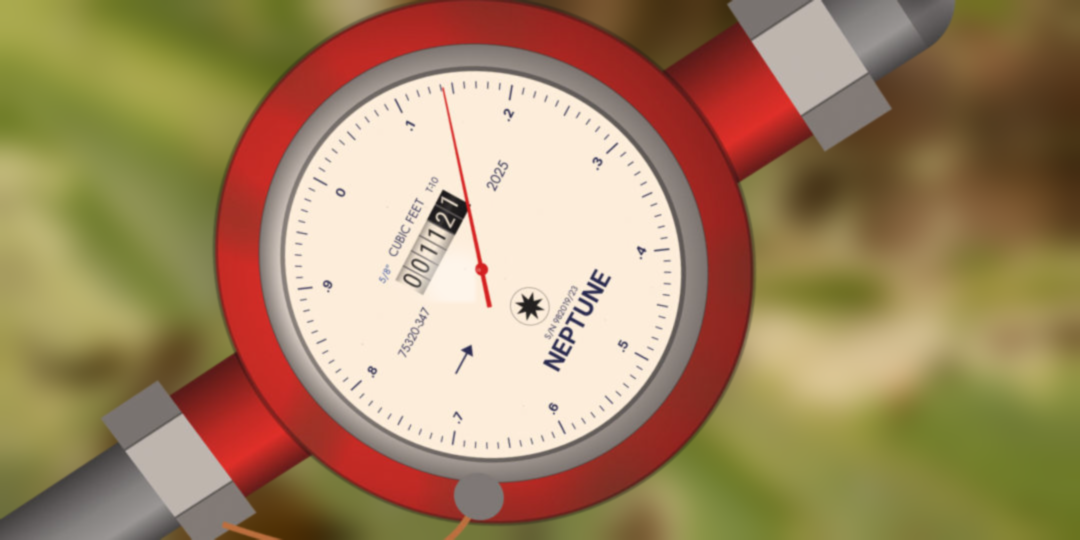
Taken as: 1121.14 ft³
